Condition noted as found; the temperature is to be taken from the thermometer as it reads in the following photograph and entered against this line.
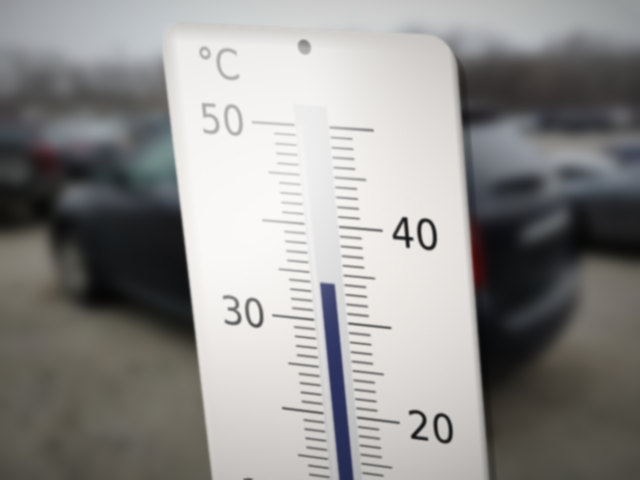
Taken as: 34 °C
